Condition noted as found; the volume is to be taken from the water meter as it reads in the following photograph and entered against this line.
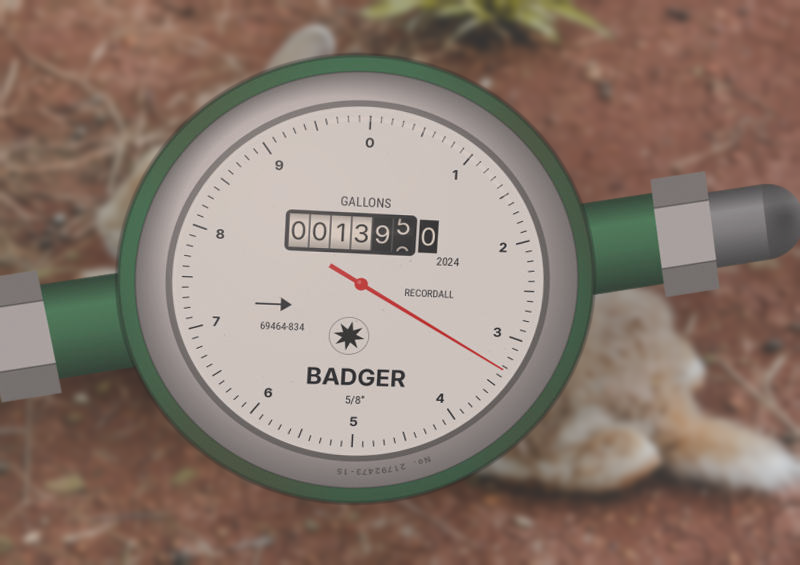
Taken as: 13953.3 gal
